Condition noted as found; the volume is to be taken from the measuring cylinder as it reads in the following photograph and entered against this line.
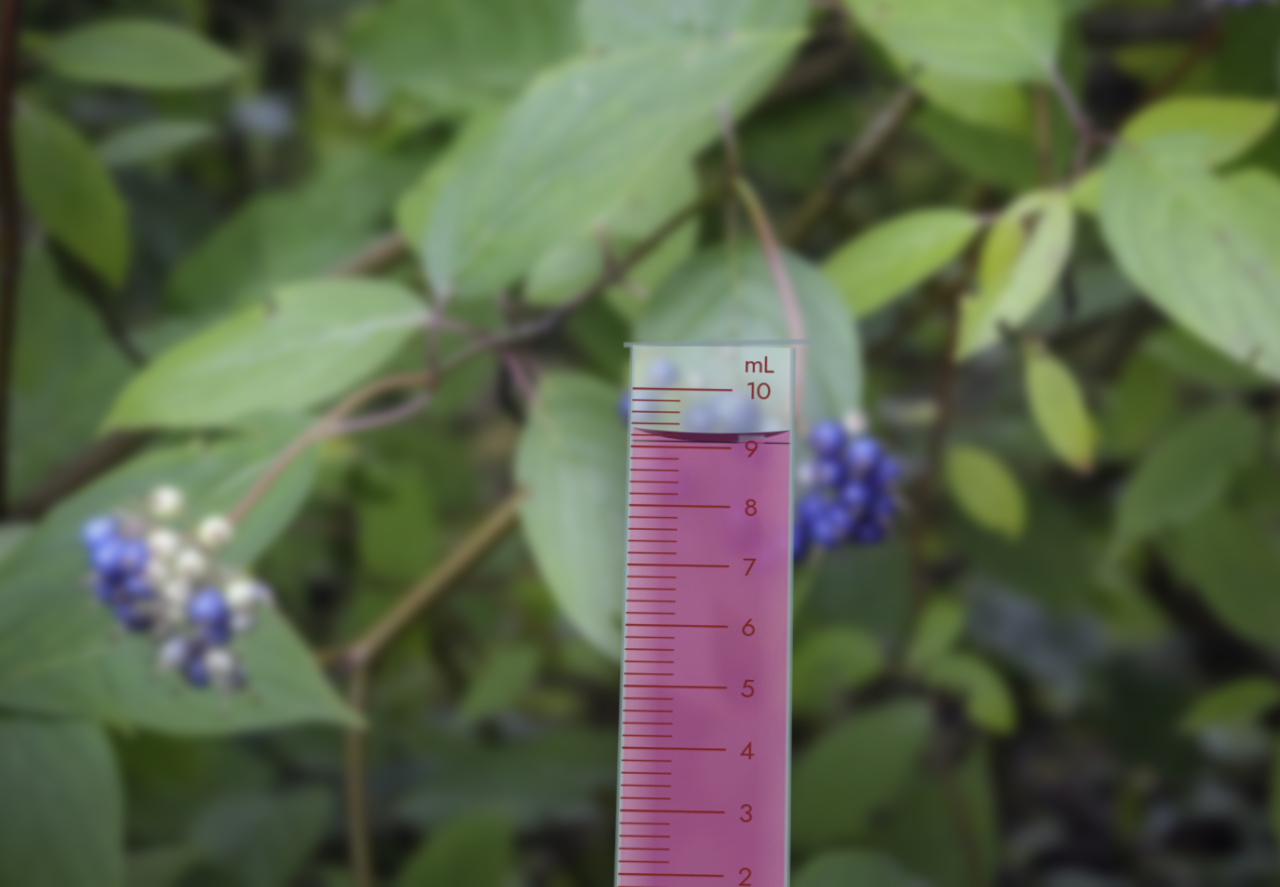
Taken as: 9.1 mL
